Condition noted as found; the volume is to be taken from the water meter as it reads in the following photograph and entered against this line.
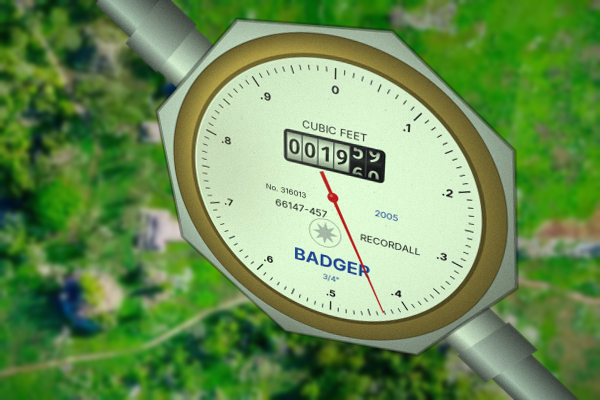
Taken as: 1959.43 ft³
